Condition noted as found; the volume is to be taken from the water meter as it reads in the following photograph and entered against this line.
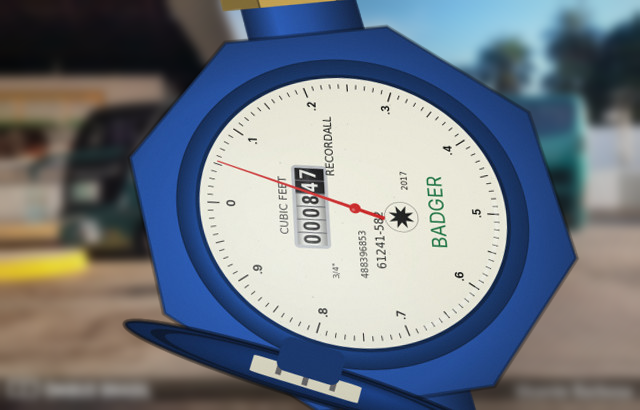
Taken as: 847.05 ft³
